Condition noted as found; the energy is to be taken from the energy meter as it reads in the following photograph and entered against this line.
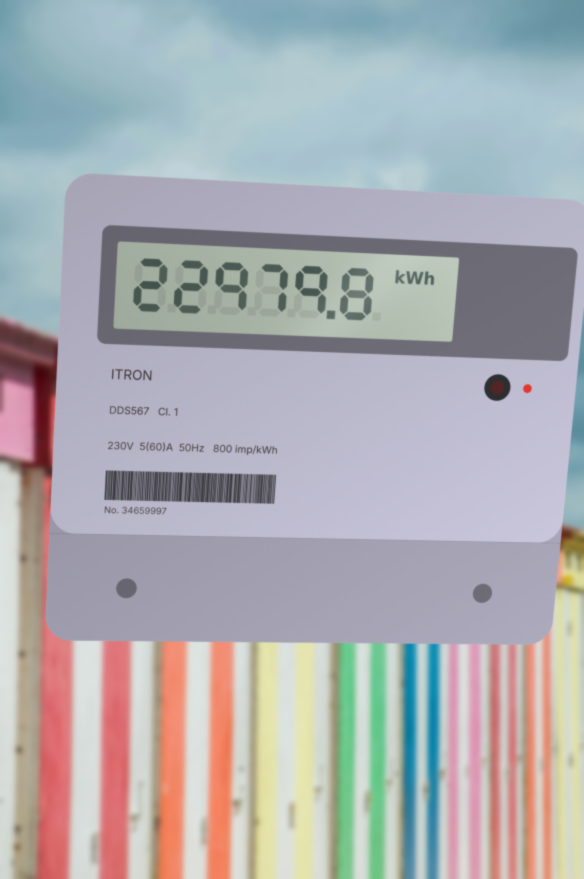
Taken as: 22979.8 kWh
